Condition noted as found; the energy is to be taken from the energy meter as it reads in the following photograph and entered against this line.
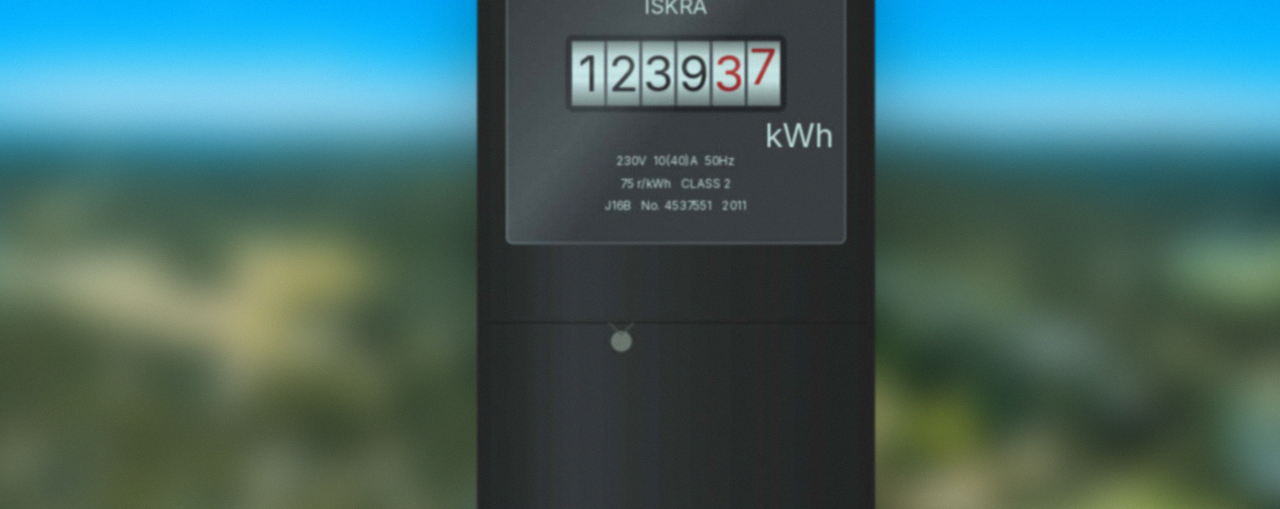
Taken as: 1239.37 kWh
